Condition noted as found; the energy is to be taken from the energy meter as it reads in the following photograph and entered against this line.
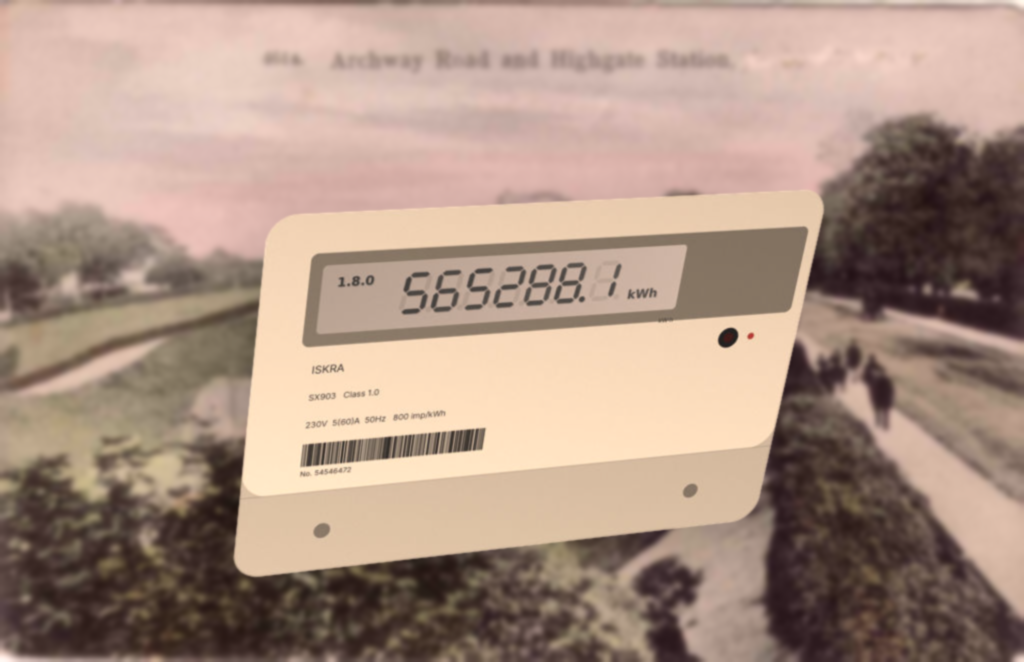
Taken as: 565288.1 kWh
